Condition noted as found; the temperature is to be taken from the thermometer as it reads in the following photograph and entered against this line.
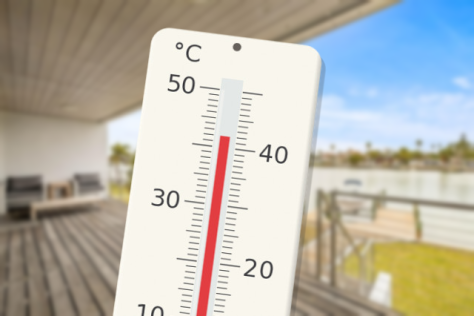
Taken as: 42 °C
